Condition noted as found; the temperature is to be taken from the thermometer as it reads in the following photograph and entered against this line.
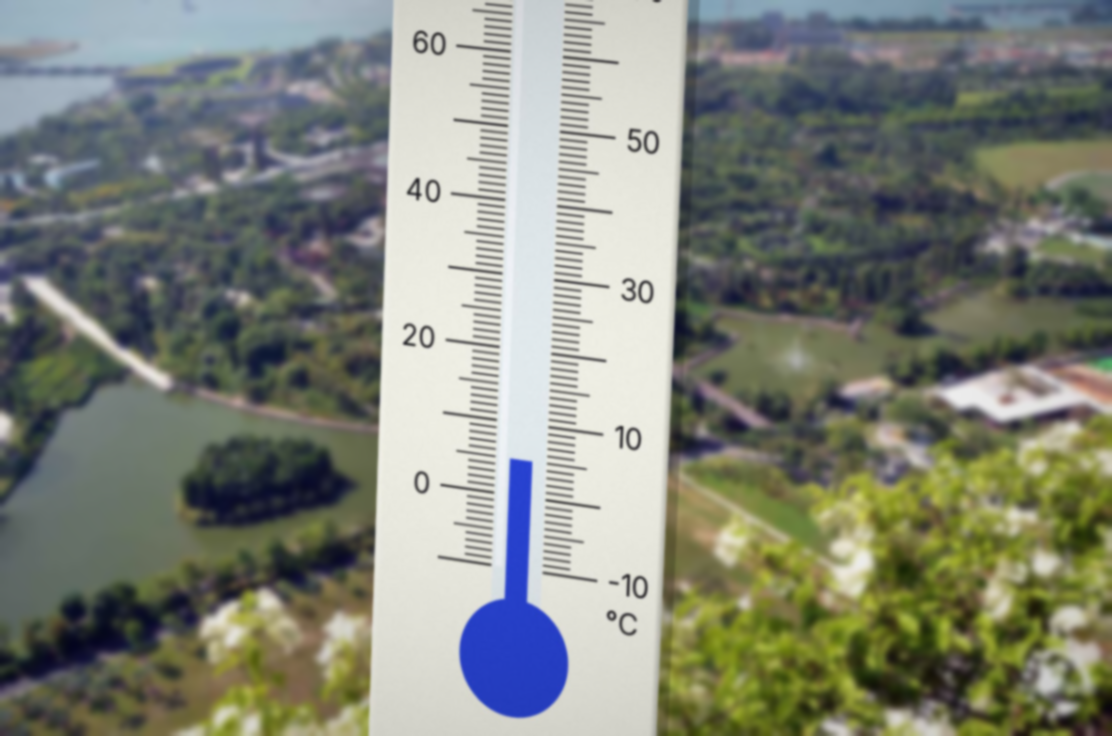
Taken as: 5 °C
